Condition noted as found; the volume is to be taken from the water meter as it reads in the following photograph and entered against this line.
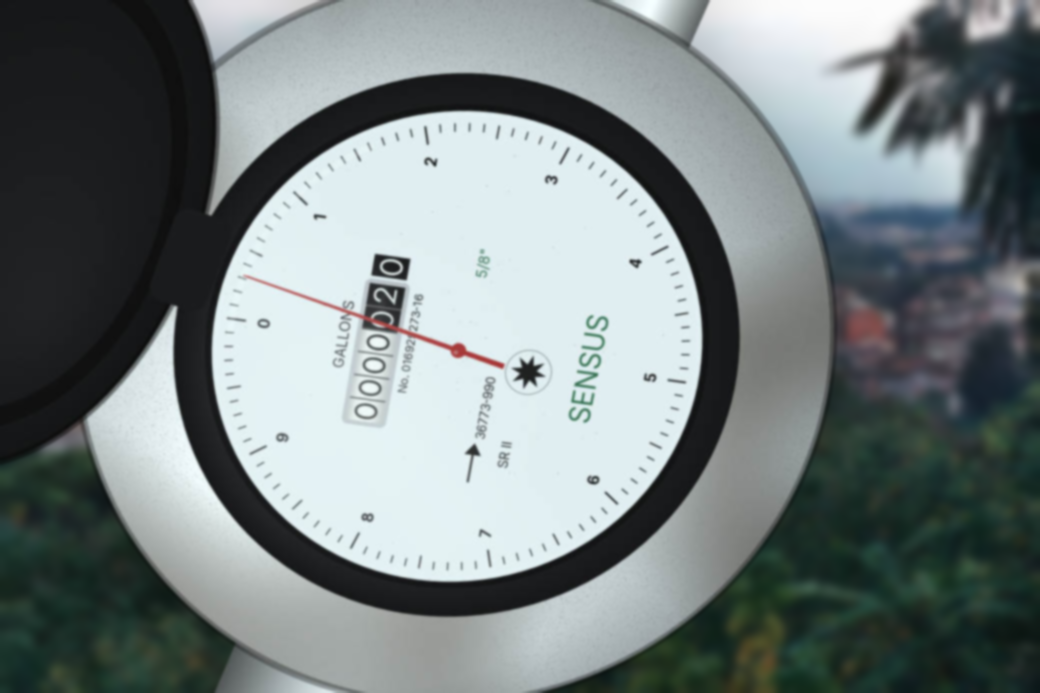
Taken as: 20.3 gal
